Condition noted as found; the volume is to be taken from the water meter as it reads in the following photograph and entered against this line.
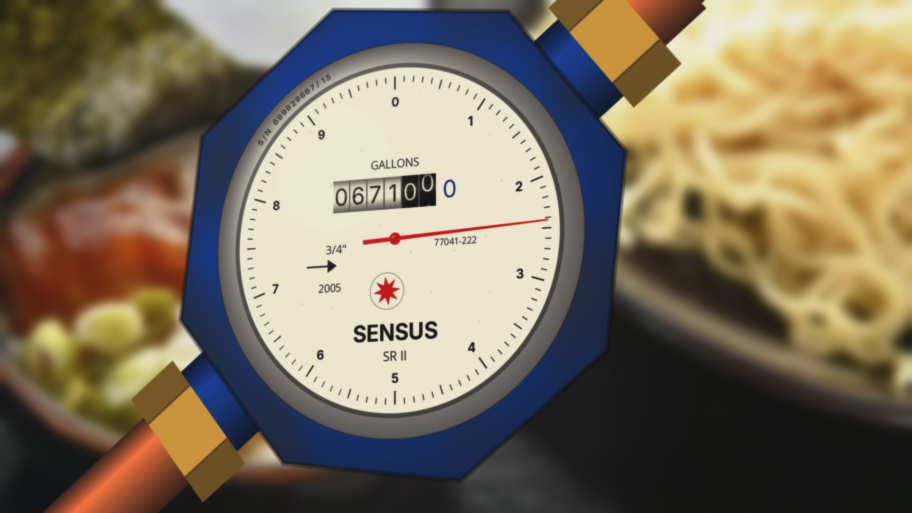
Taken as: 671002.4 gal
